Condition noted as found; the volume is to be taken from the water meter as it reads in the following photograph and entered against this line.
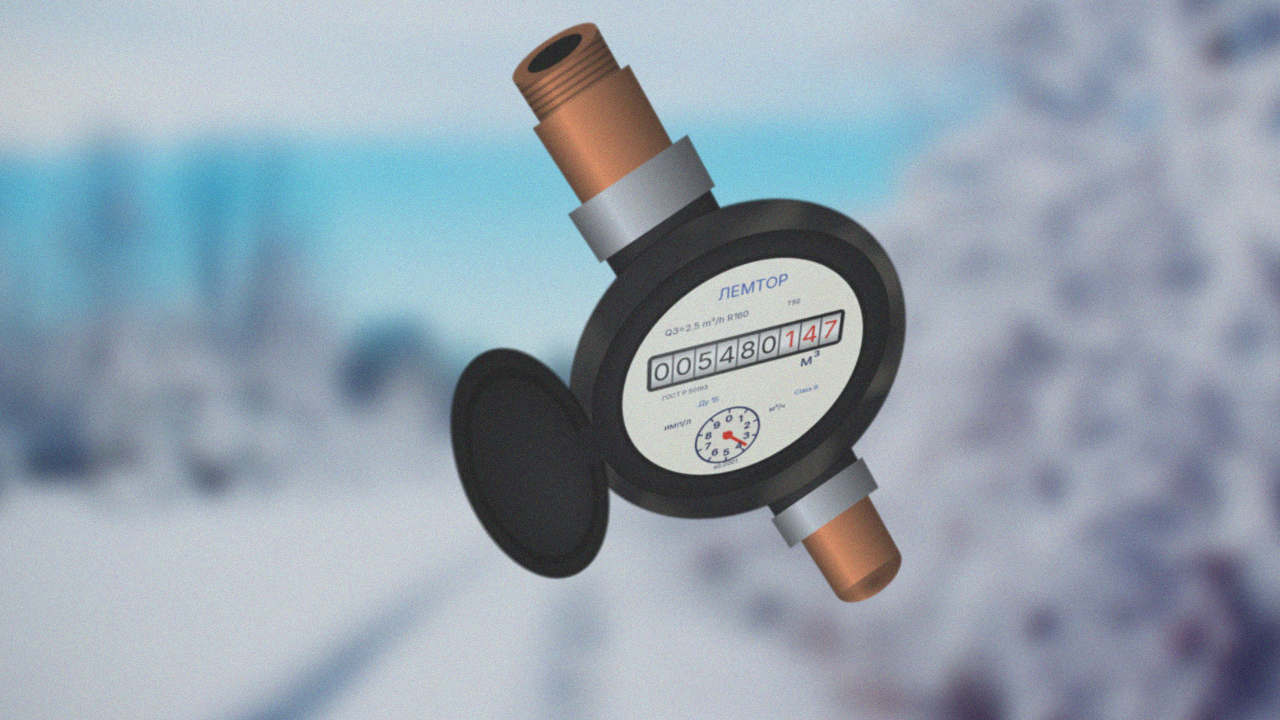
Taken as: 5480.1473 m³
